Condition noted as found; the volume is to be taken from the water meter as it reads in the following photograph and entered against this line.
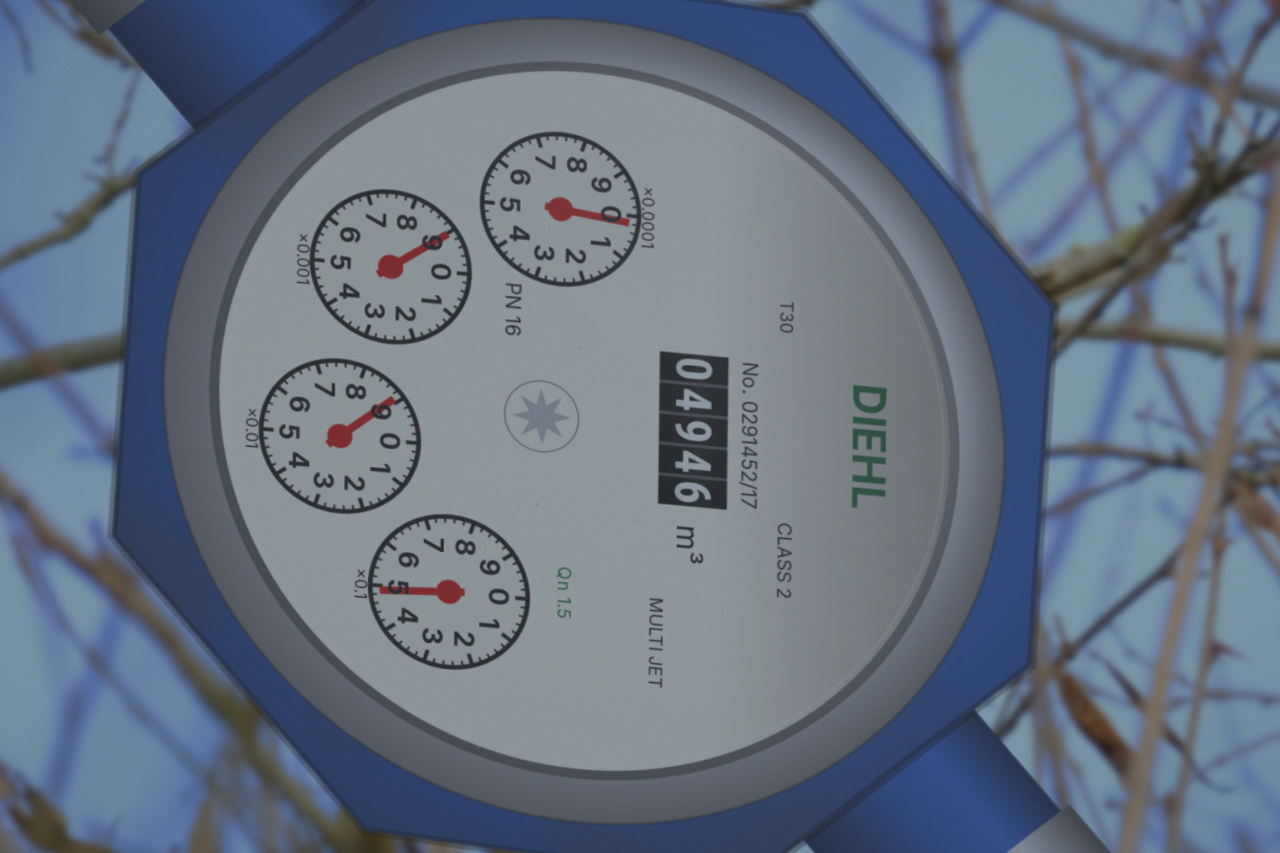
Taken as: 4946.4890 m³
